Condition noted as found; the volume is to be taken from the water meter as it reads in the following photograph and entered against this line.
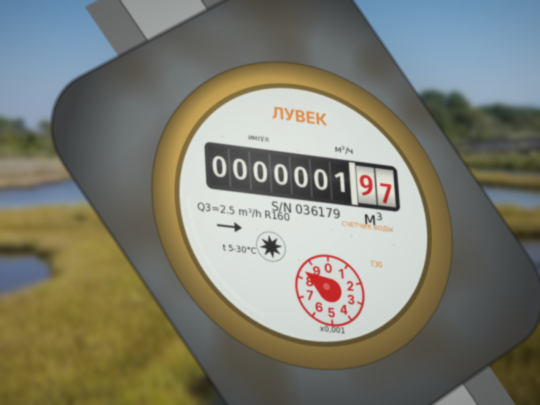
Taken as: 1.968 m³
